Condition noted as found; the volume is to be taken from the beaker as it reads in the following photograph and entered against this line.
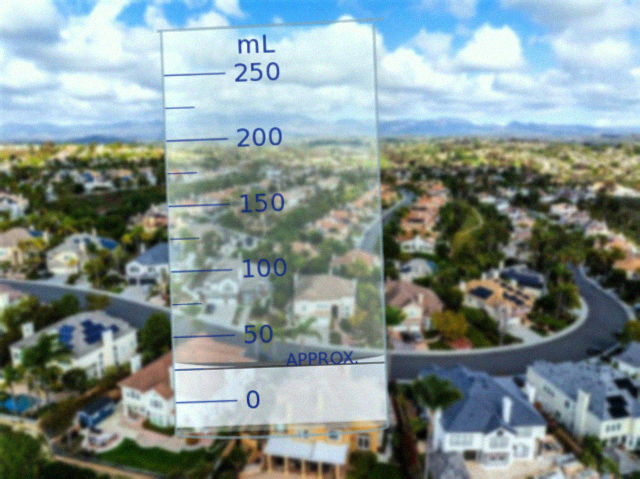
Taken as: 25 mL
